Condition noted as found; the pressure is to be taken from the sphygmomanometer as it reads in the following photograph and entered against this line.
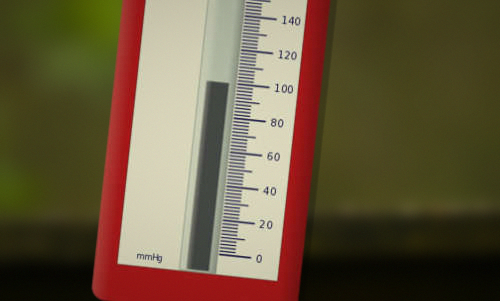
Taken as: 100 mmHg
